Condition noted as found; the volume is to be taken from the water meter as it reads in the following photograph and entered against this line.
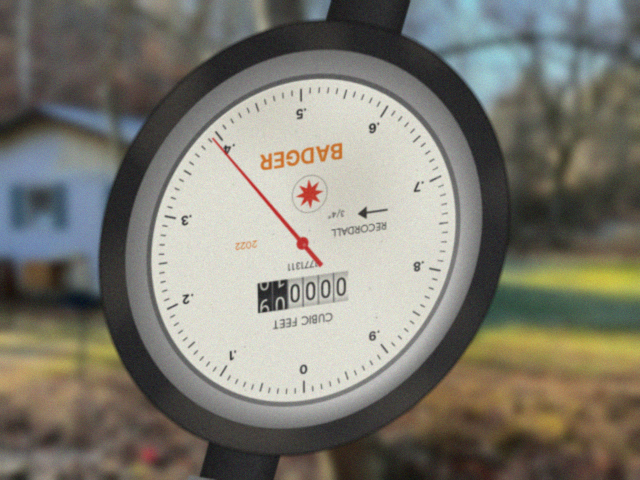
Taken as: 9.39 ft³
